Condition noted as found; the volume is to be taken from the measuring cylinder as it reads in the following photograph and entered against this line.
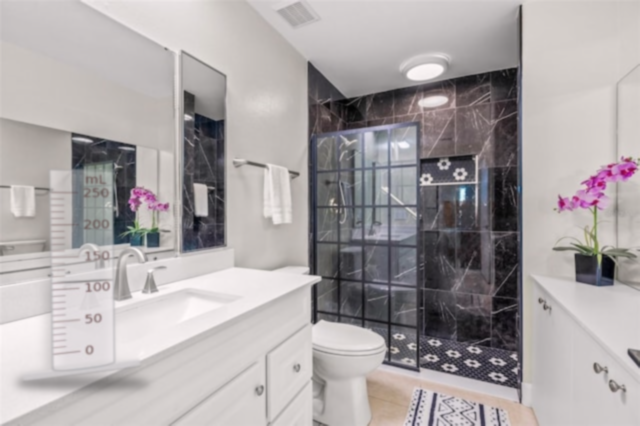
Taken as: 110 mL
